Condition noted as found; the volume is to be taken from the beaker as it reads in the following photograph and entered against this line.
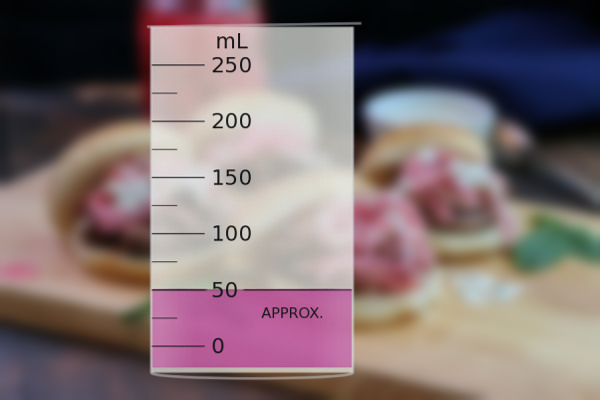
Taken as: 50 mL
